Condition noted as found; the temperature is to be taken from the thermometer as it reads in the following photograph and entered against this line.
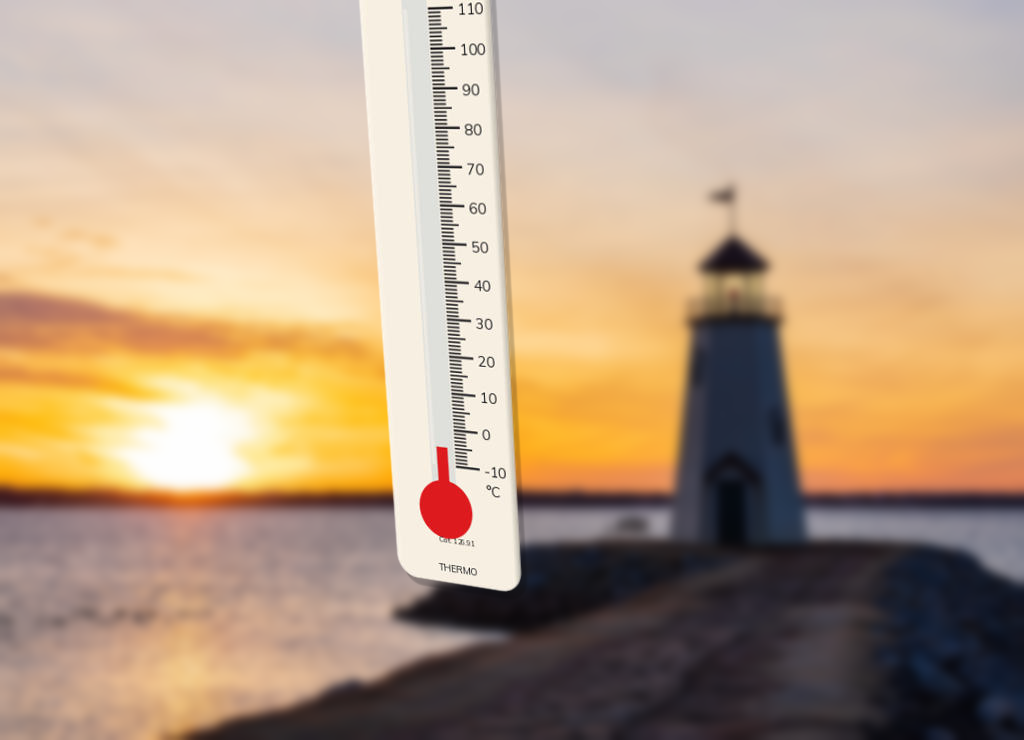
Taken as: -5 °C
